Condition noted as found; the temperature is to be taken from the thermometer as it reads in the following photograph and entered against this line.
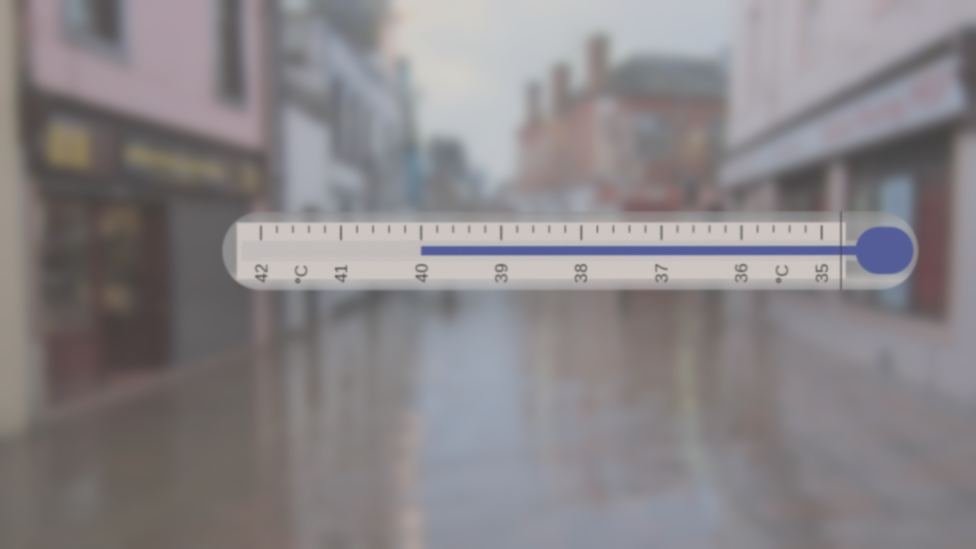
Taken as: 40 °C
